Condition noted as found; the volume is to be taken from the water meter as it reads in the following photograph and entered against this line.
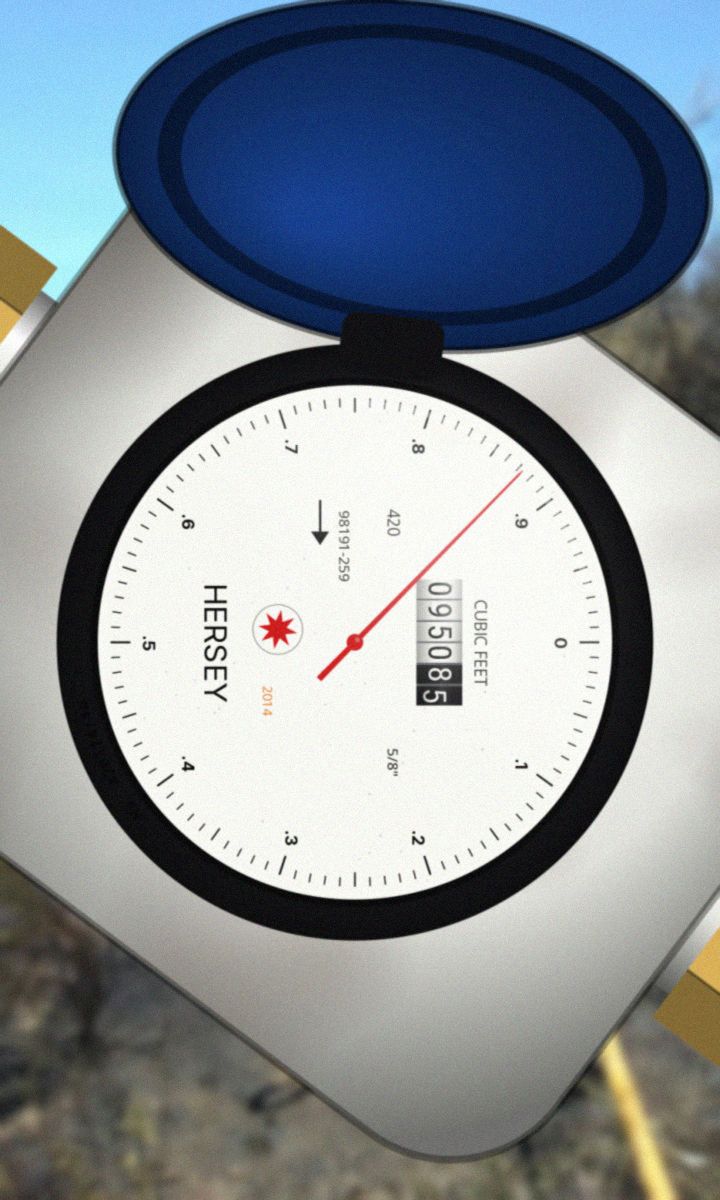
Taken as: 95084.87 ft³
